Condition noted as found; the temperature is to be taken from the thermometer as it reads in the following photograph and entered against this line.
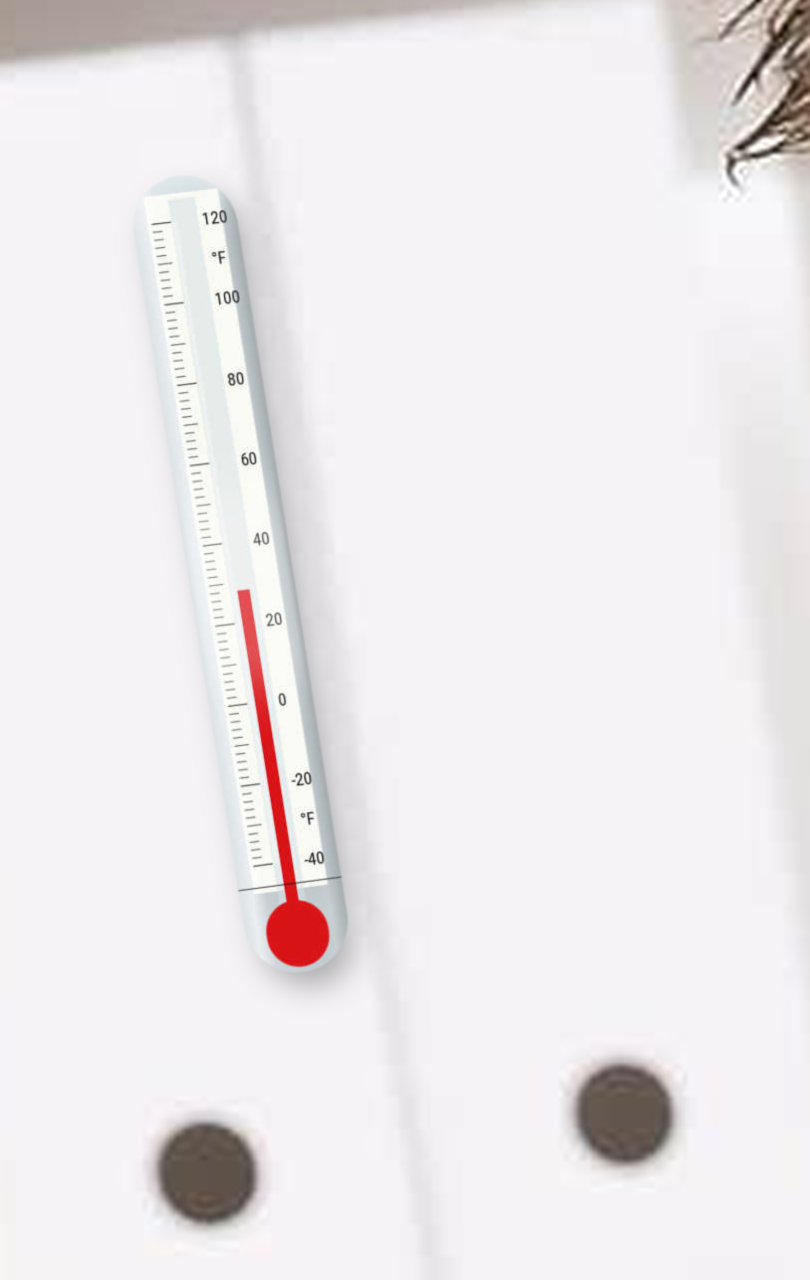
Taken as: 28 °F
